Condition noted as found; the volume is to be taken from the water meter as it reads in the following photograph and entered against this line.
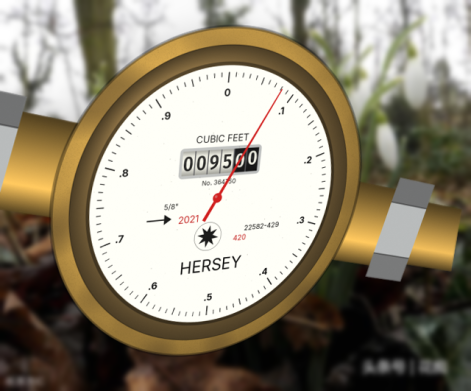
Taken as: 9500.08 ft³
